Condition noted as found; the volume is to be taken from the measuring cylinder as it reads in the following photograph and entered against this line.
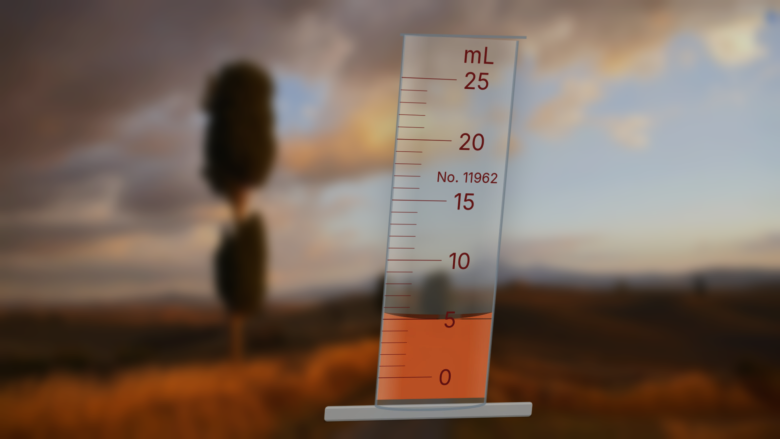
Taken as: 5 mL
